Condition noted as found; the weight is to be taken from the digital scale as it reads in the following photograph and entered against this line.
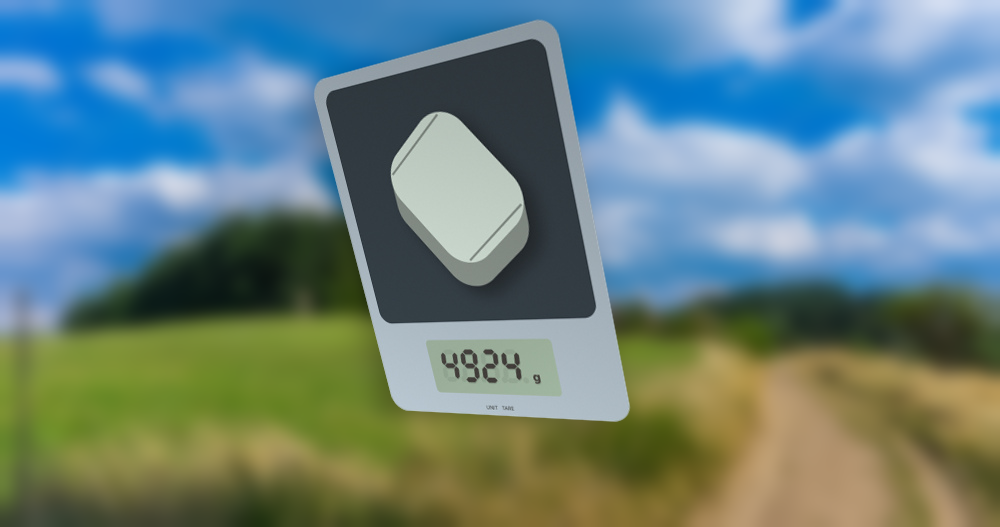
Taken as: 4924 g
